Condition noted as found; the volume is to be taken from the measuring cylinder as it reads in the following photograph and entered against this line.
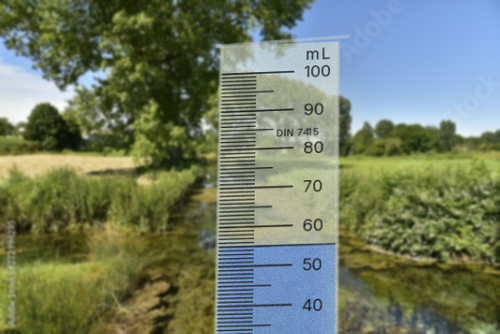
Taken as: 55 mL
